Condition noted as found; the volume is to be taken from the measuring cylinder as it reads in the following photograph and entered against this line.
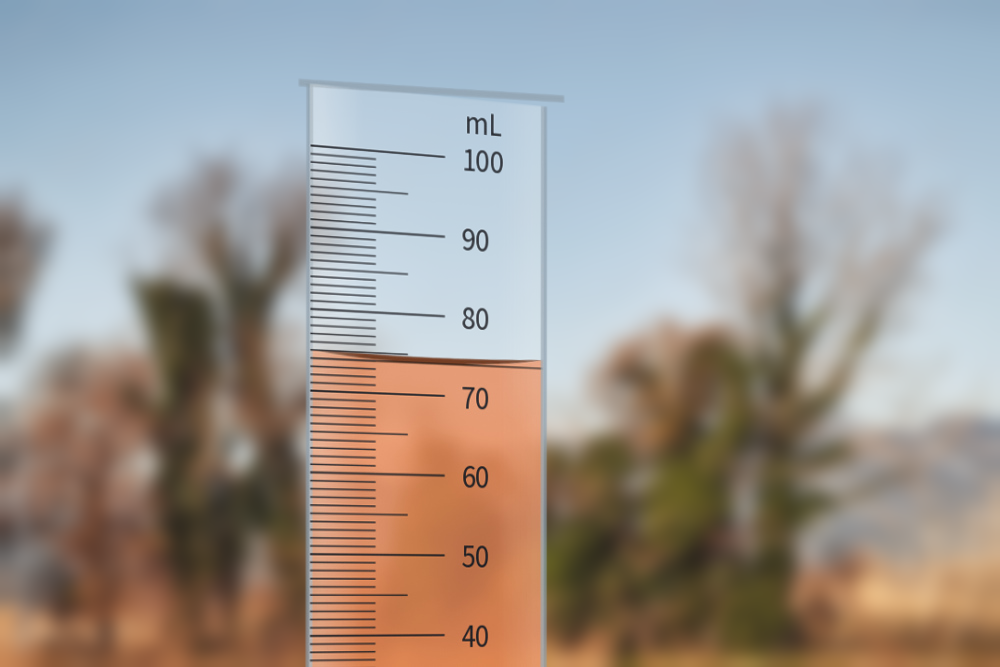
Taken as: 74 mL
